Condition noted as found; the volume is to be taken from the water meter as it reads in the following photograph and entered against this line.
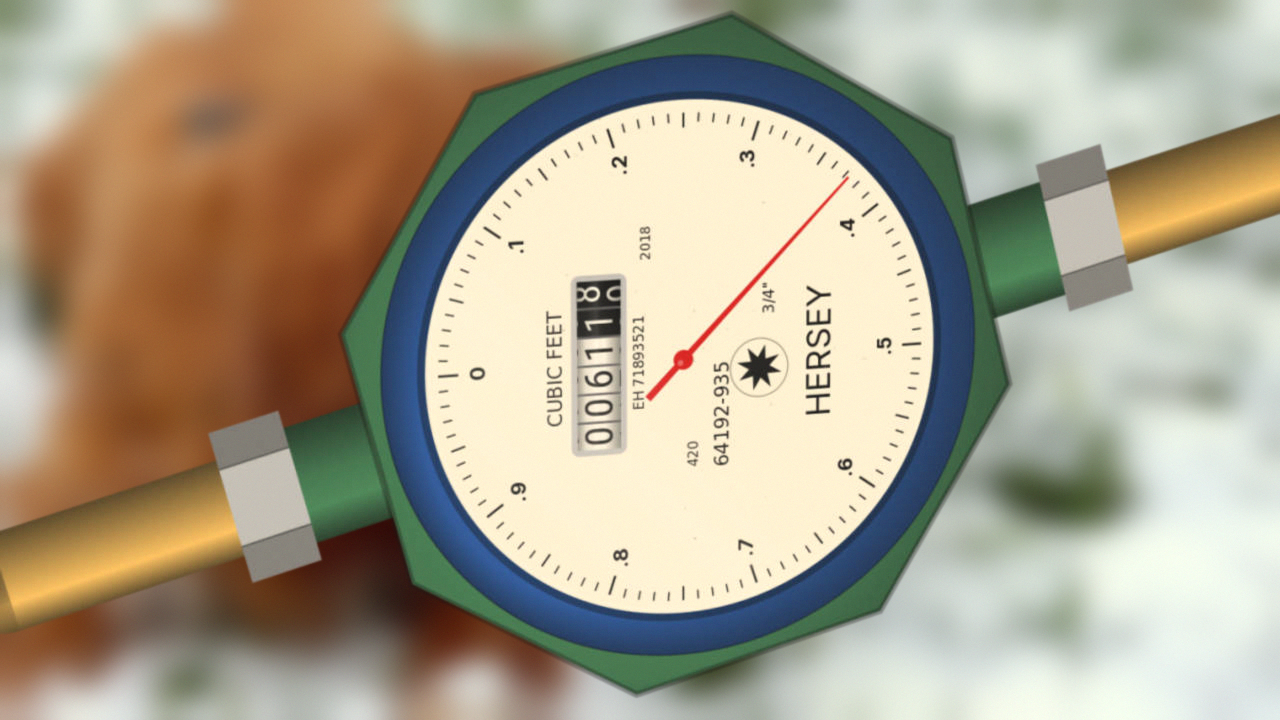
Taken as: 6118.37 ft³
